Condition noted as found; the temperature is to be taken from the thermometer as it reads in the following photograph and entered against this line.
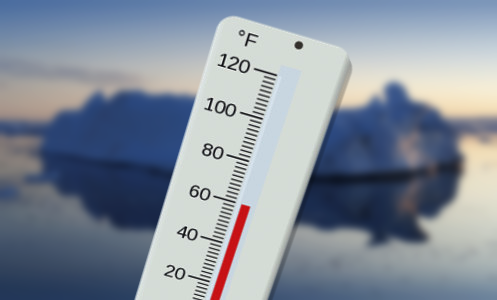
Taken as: 60 °F
